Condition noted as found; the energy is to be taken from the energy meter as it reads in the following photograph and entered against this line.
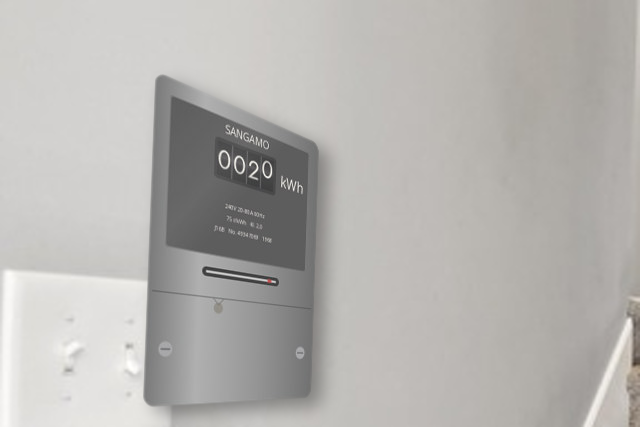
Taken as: 20 kWh
